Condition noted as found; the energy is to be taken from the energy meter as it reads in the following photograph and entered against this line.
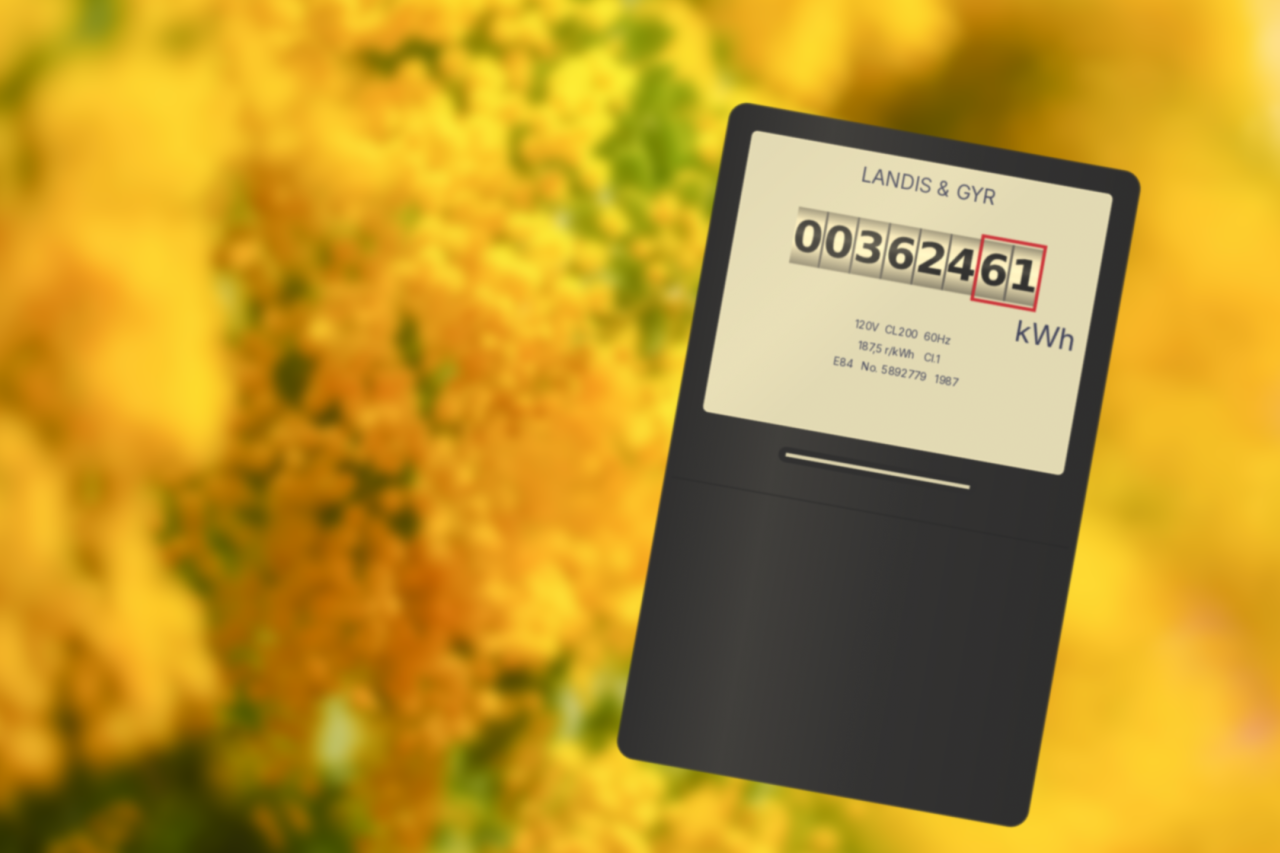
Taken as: 3624.61 kWh
